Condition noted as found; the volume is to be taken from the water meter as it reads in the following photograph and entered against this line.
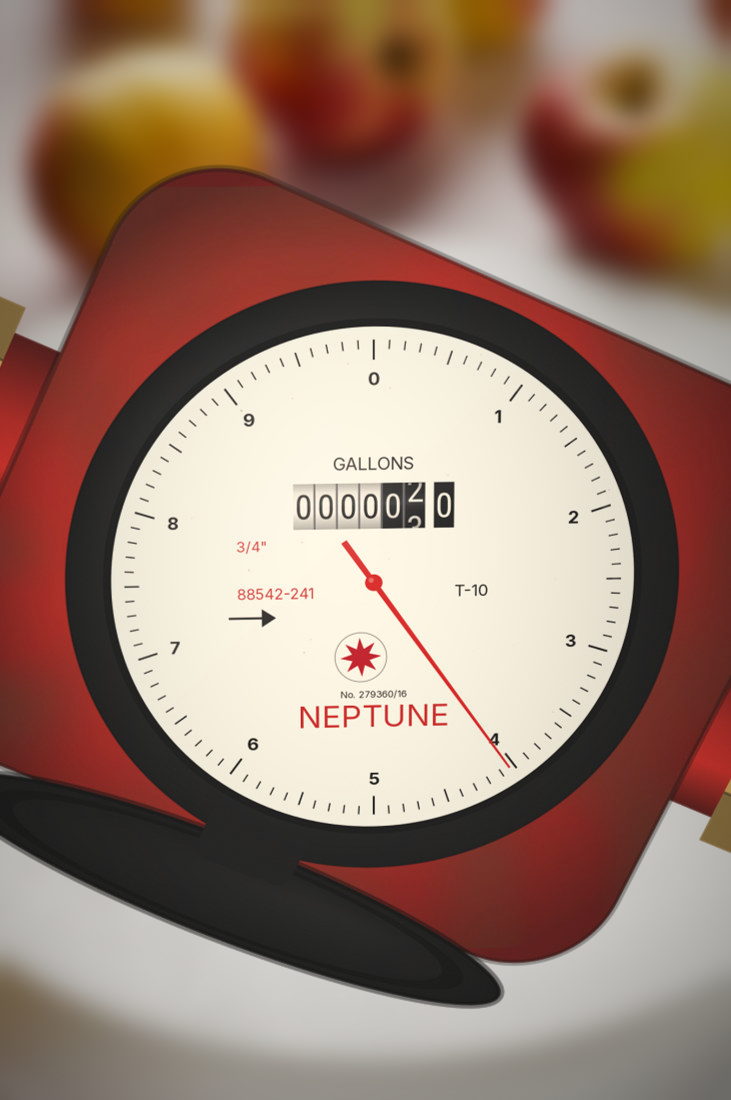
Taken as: 24.0 gal
